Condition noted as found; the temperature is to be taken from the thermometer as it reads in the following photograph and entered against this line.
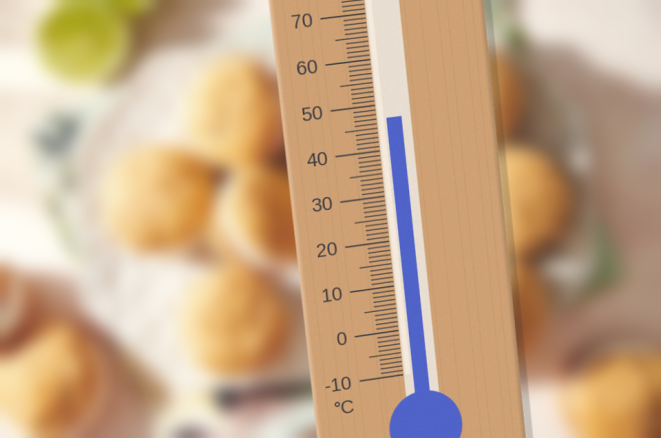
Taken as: 47 °C
